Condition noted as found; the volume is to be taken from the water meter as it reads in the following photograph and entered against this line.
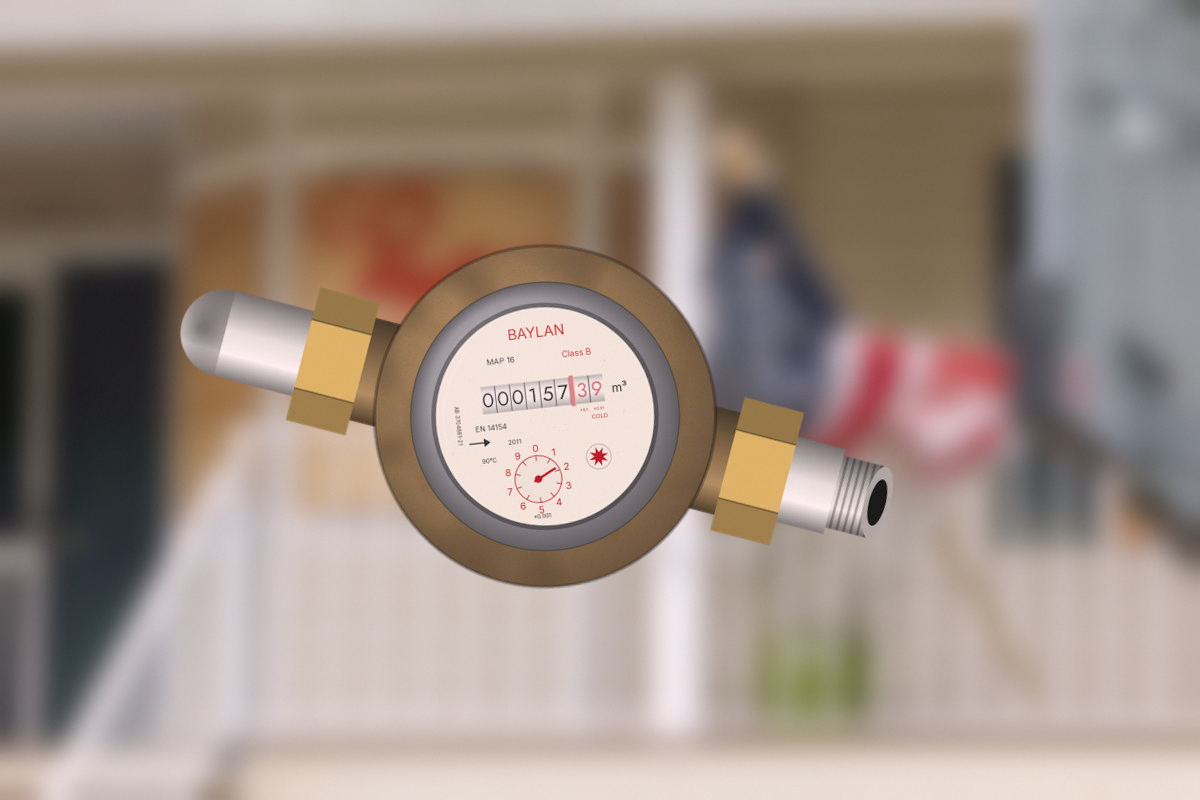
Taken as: 157.391 m³
